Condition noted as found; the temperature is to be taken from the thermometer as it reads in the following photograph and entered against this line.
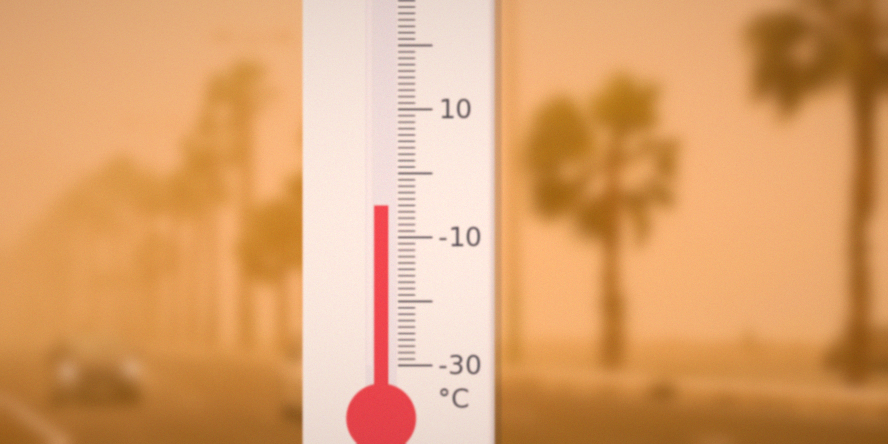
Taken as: -5 °C
